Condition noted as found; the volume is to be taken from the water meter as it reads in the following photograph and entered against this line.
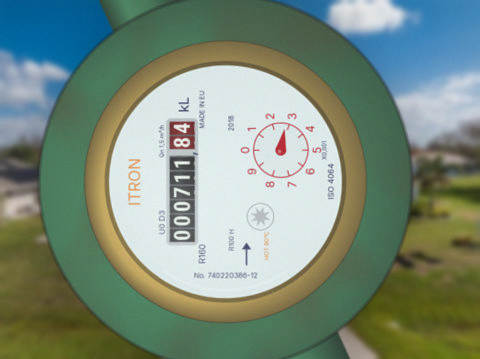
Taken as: 711.842 kL
